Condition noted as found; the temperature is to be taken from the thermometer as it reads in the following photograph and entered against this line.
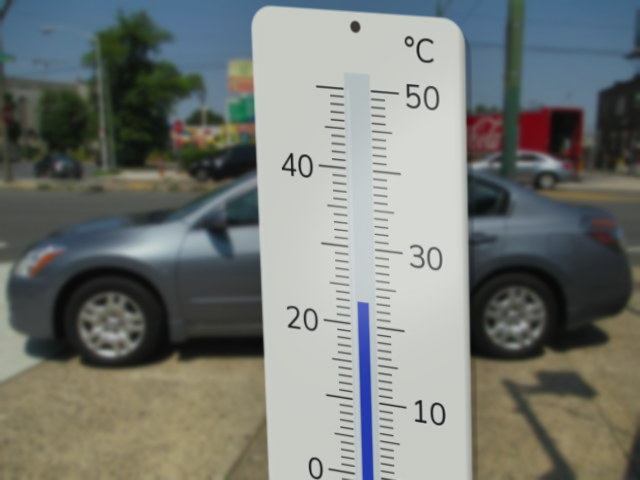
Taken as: 23 °C
